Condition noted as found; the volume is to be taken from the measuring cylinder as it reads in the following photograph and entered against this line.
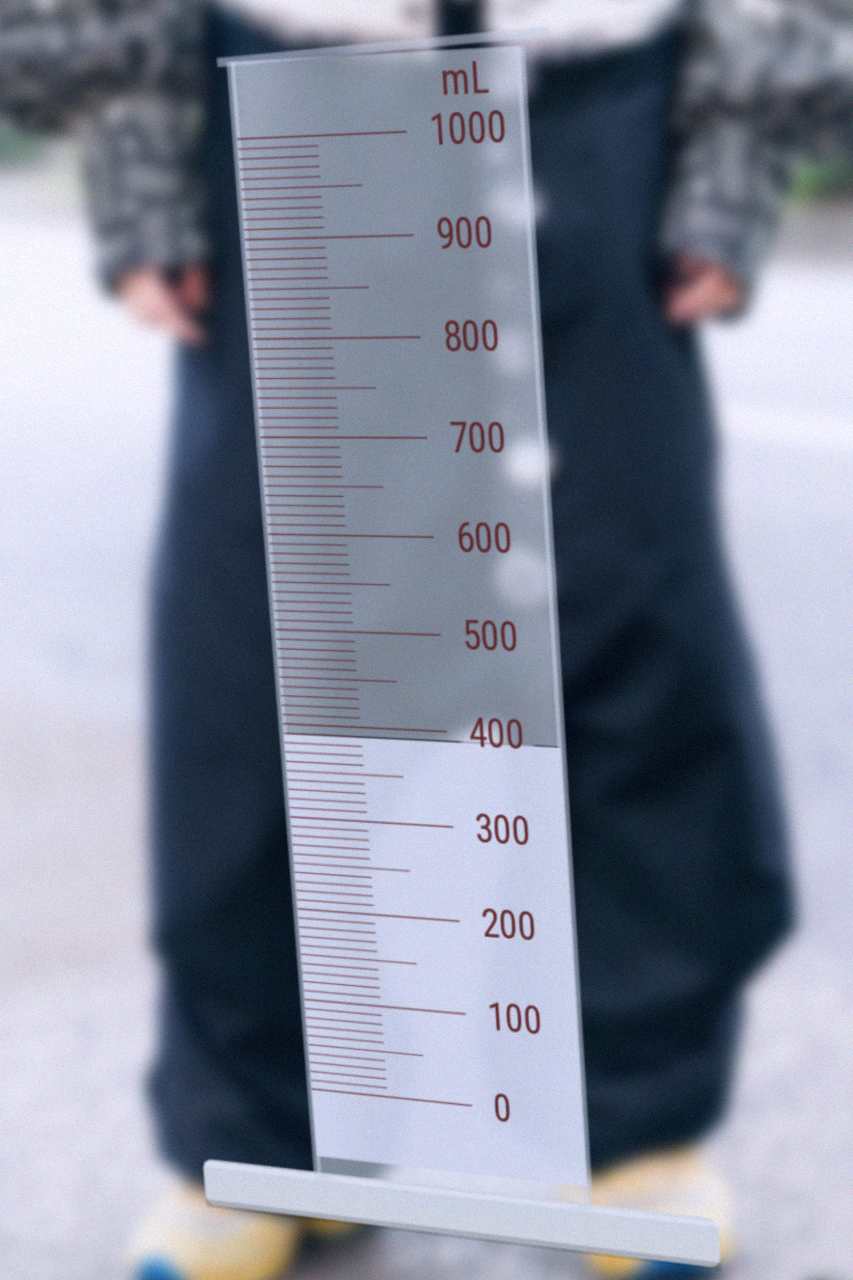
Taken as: 390 mL
